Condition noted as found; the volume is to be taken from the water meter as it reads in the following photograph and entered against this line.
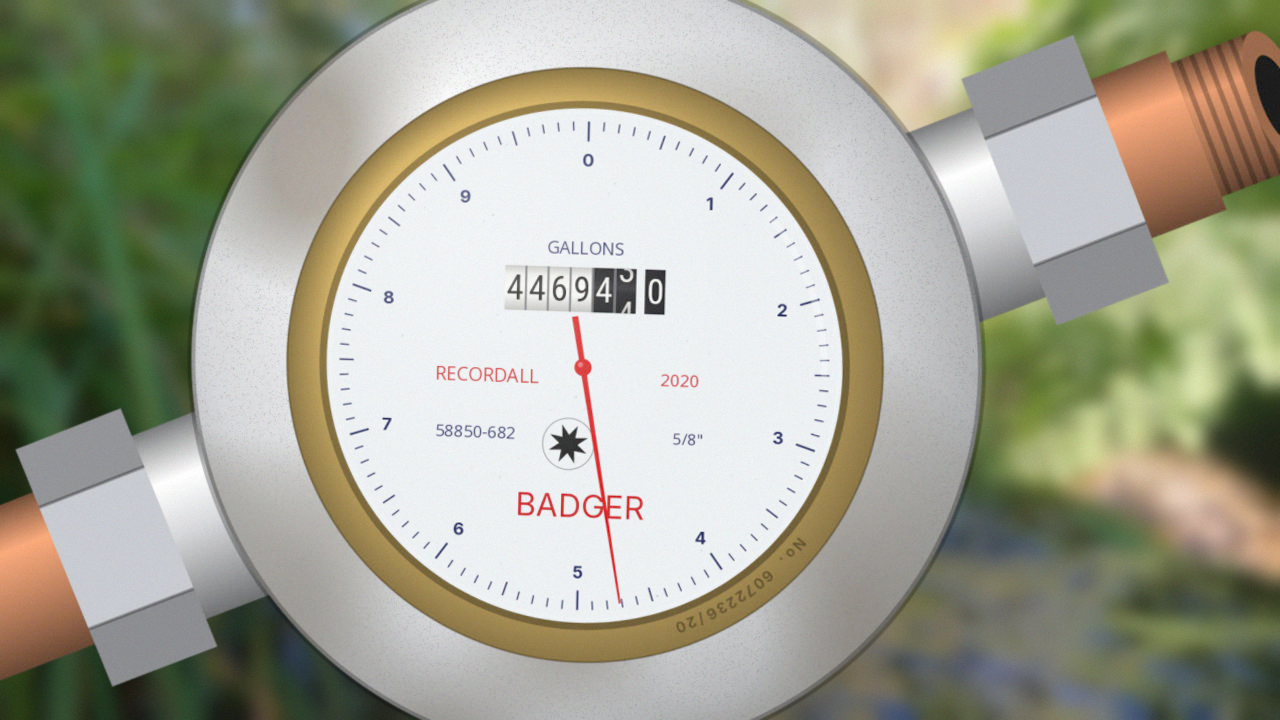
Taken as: 4469434.7 gal
